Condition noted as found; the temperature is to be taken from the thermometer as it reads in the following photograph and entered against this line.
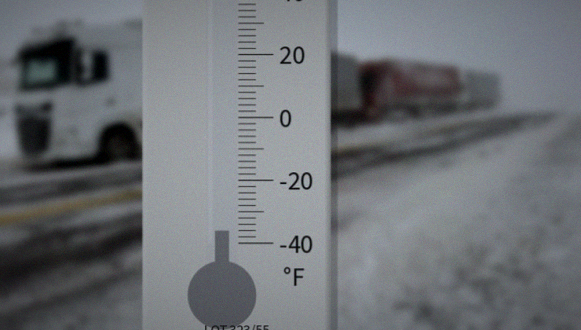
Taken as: -36 °F
